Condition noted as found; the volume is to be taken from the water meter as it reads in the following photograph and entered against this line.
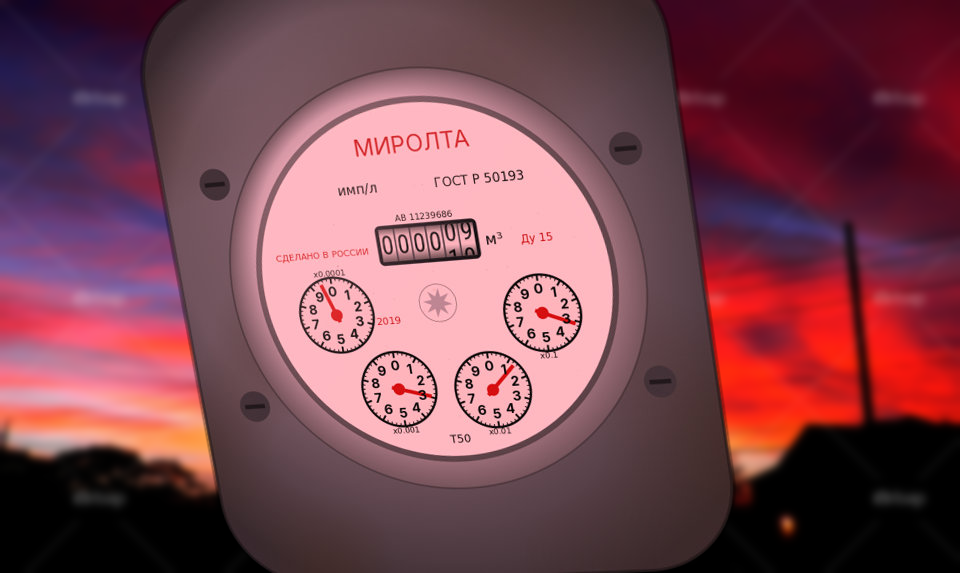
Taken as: 9.3129 m³
